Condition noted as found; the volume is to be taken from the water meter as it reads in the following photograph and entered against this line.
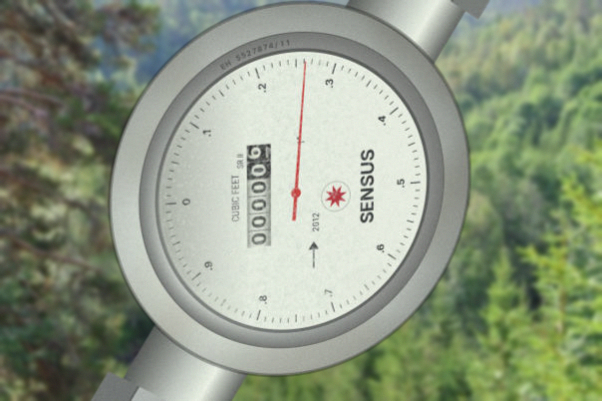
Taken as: 6.26 ft³
